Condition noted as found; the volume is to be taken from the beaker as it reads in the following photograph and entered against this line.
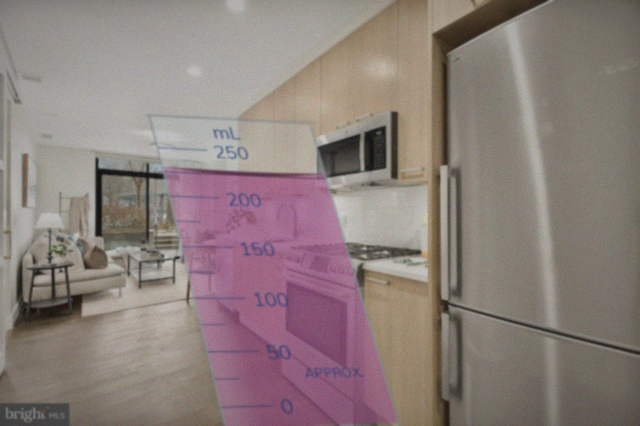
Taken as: 225 mL
